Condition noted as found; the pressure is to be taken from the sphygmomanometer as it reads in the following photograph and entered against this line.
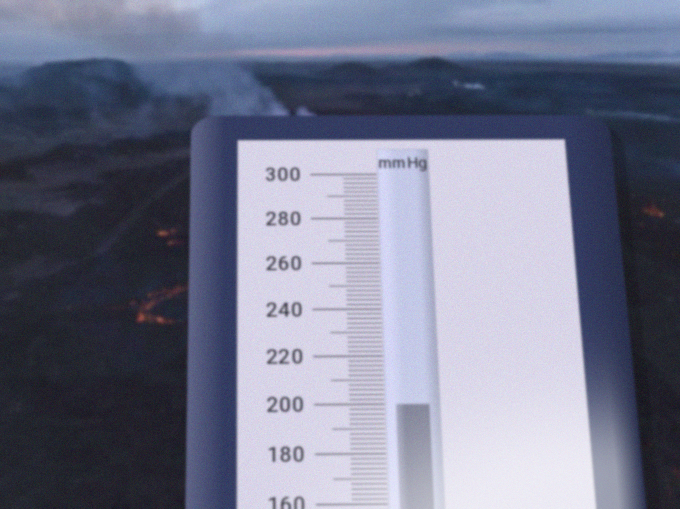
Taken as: 200 mmHg
